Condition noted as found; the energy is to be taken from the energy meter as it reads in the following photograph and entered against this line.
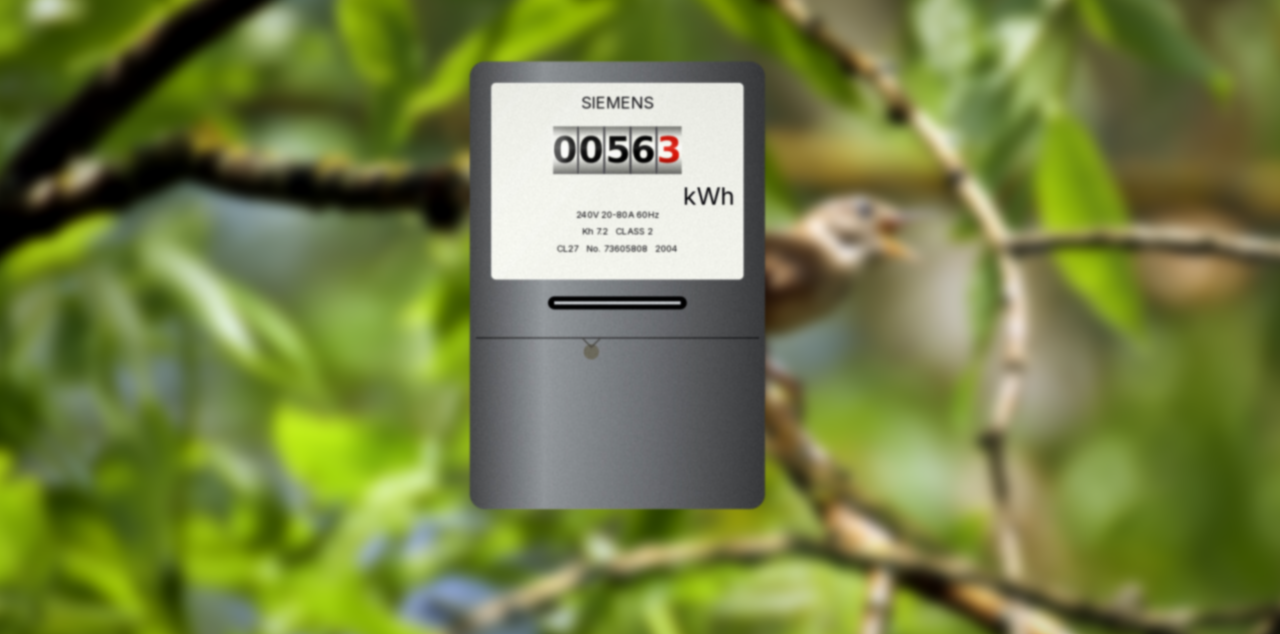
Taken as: 56.3 kWh
